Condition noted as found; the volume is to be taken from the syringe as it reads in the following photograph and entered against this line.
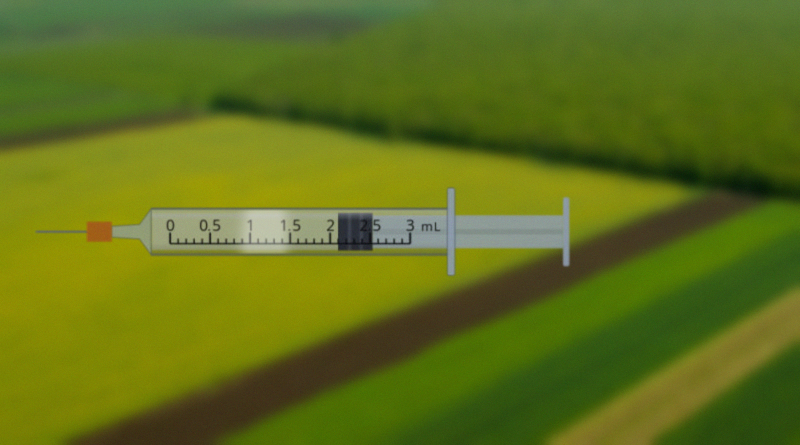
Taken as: 2.1 mL
